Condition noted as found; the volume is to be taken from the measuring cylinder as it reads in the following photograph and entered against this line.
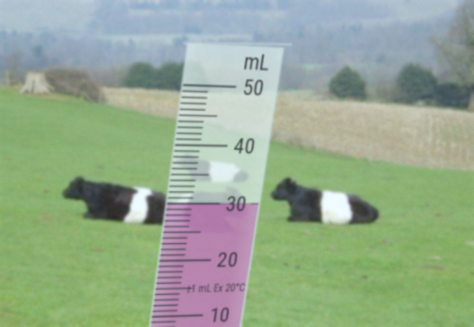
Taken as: 30 mL
